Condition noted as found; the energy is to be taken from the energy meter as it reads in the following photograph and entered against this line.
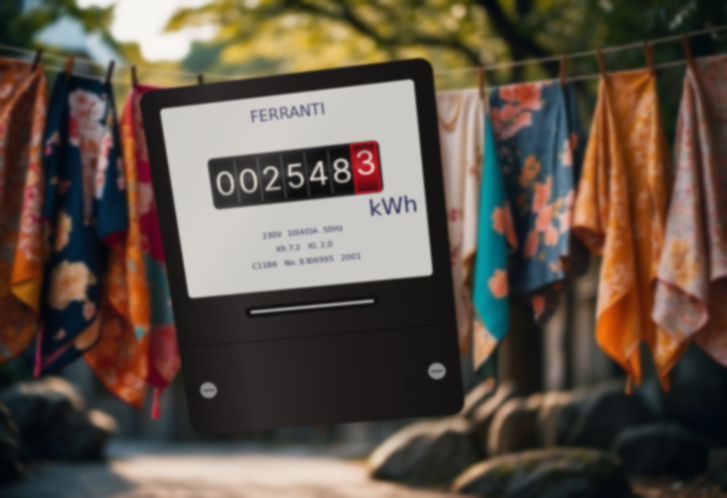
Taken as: 2548.3 kWh
